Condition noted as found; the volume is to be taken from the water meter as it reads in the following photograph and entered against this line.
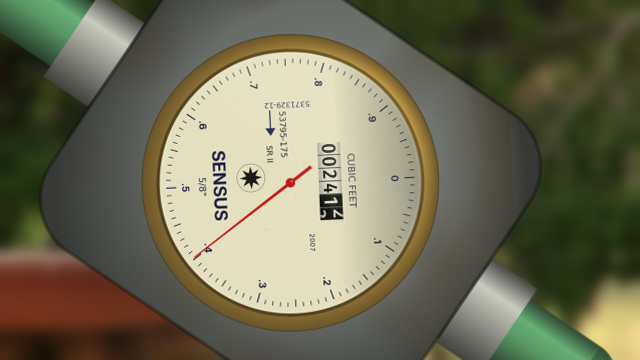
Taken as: 2412.40 ft³
